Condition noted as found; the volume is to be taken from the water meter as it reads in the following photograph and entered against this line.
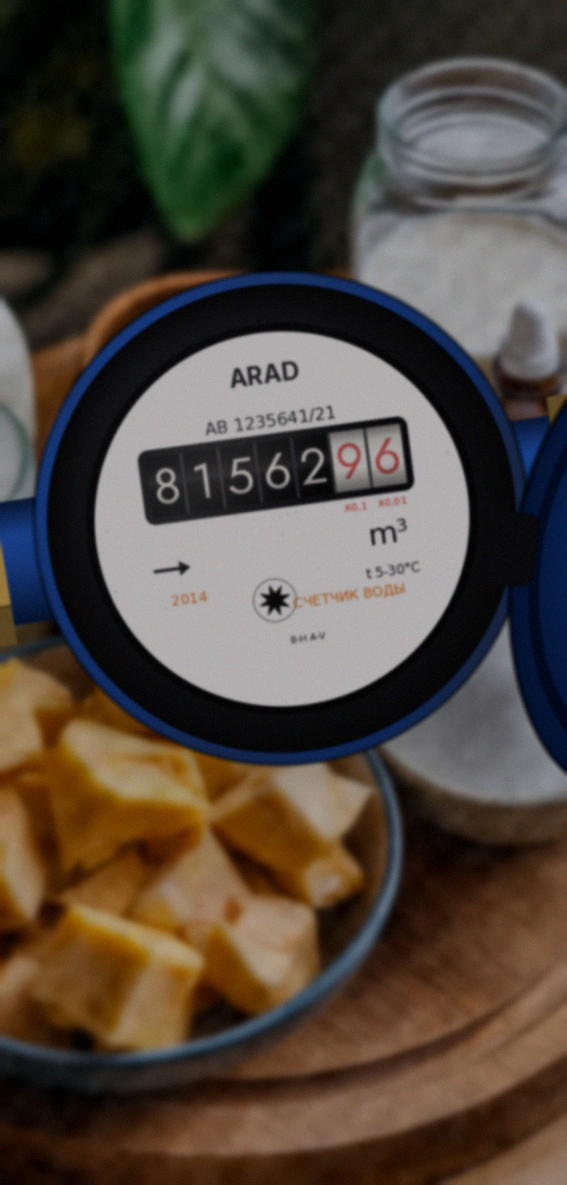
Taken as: 81562.96 m³
